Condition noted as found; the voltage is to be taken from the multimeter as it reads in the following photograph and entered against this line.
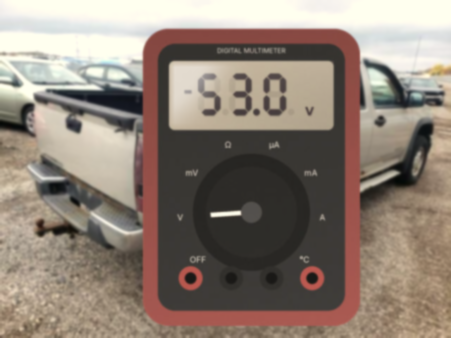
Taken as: -53.0 V
